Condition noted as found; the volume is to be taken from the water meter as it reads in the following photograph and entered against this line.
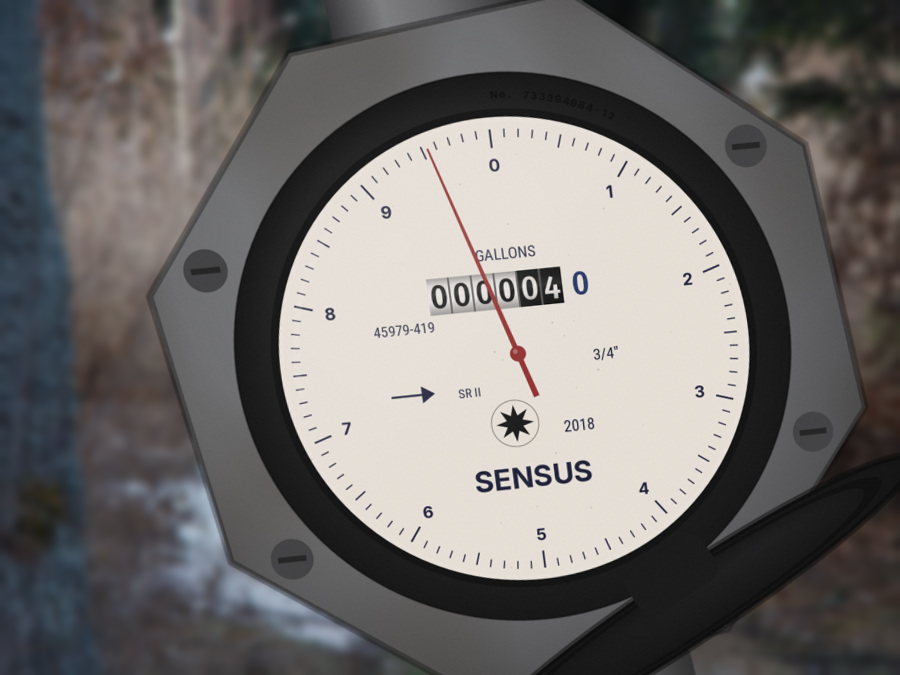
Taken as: 39.5 gal
